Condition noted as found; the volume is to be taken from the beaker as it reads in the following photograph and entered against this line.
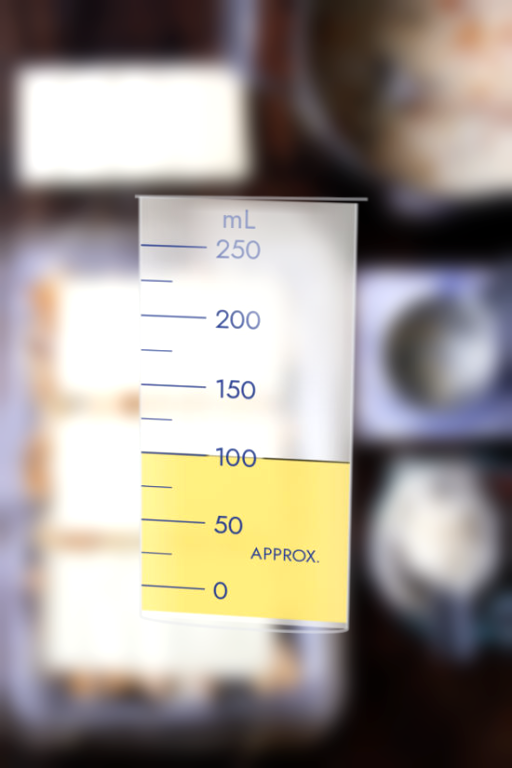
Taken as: 100 mL
